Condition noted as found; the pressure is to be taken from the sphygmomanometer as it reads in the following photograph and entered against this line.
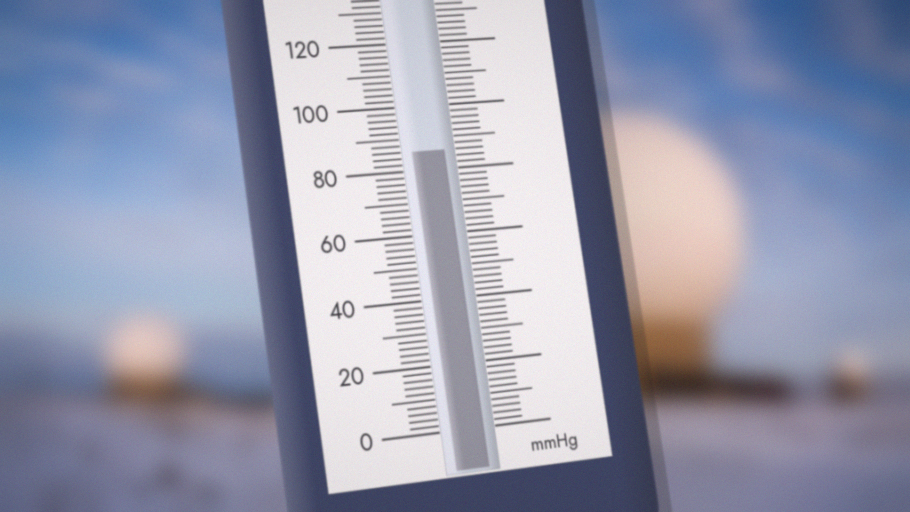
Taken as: 86 mmHg
